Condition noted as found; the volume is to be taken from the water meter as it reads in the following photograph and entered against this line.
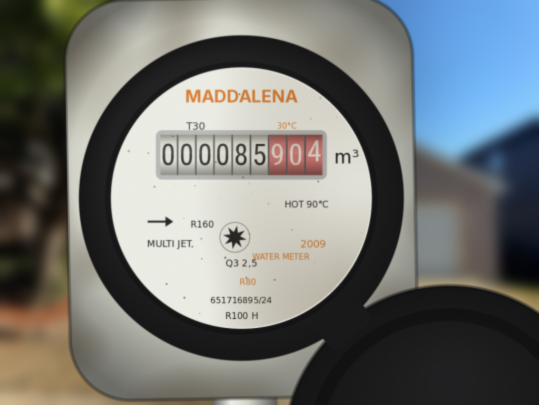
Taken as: 85.904 m³
